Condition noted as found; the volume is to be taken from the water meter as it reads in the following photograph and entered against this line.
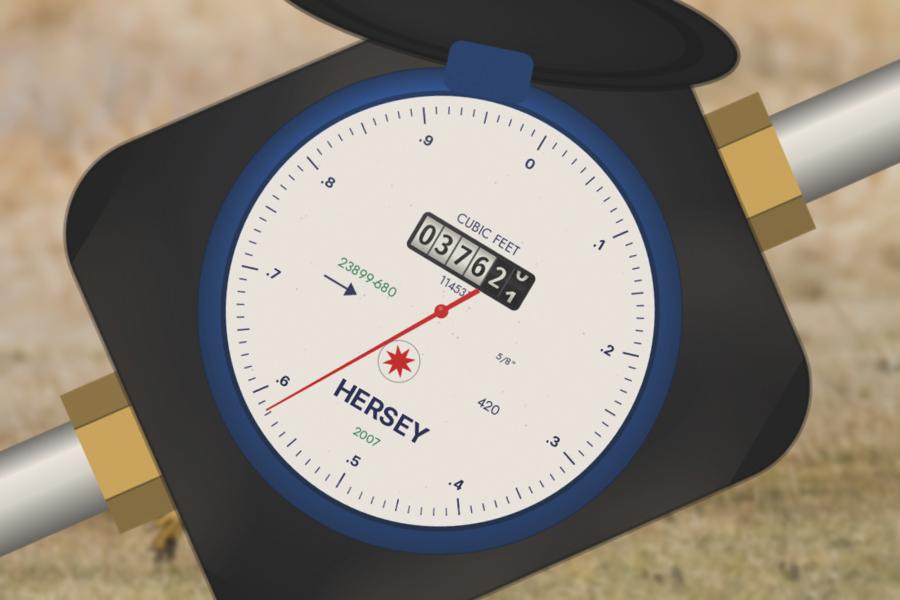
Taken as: 37620.58 ft³
